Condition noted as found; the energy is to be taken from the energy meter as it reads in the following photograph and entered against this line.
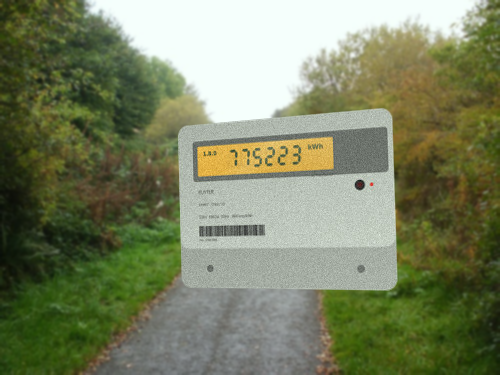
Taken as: 775223 kWh
